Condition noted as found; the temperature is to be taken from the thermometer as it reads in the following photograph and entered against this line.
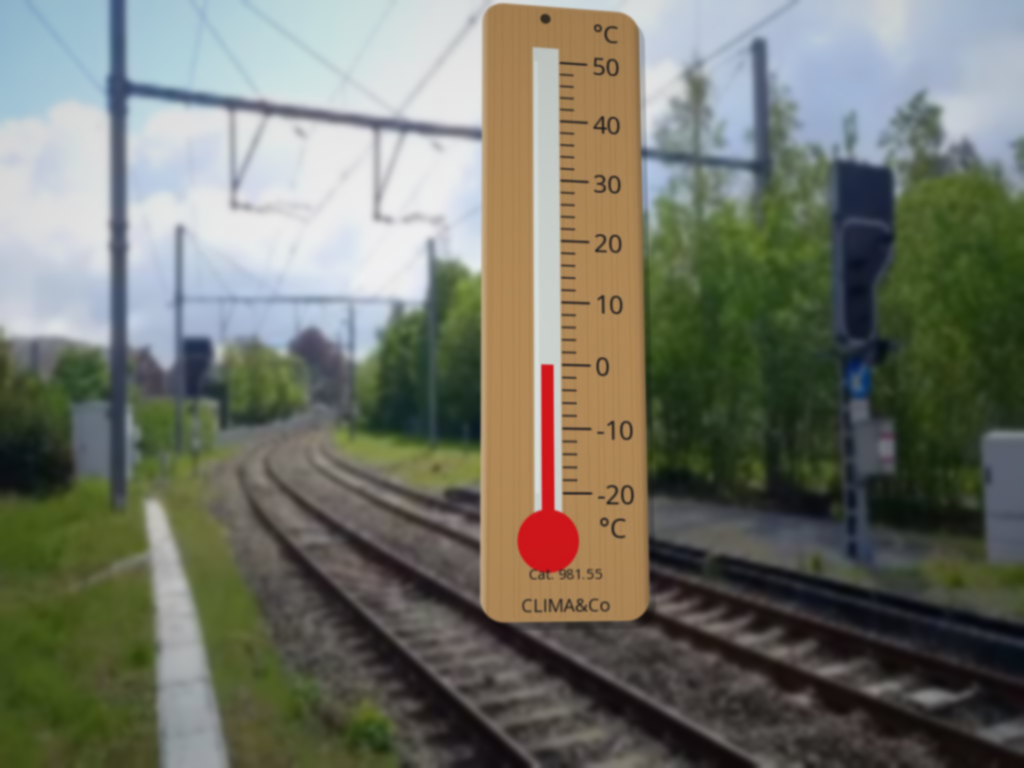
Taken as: 0 °C
